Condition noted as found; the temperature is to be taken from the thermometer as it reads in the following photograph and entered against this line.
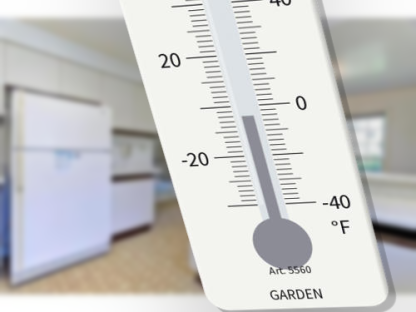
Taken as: -4 °F
